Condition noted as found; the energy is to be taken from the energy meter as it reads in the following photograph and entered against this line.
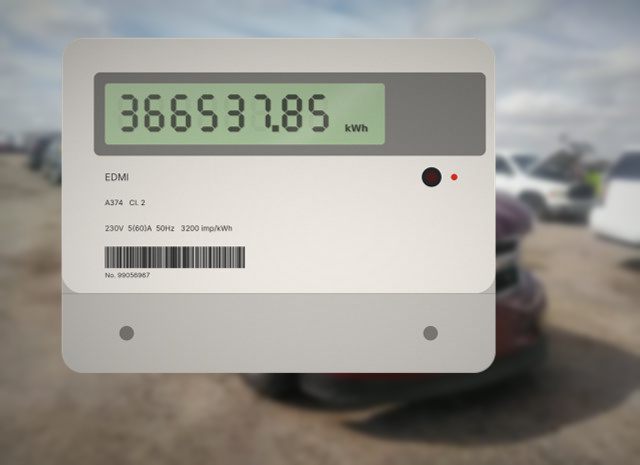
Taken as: 366537.85 kWh
